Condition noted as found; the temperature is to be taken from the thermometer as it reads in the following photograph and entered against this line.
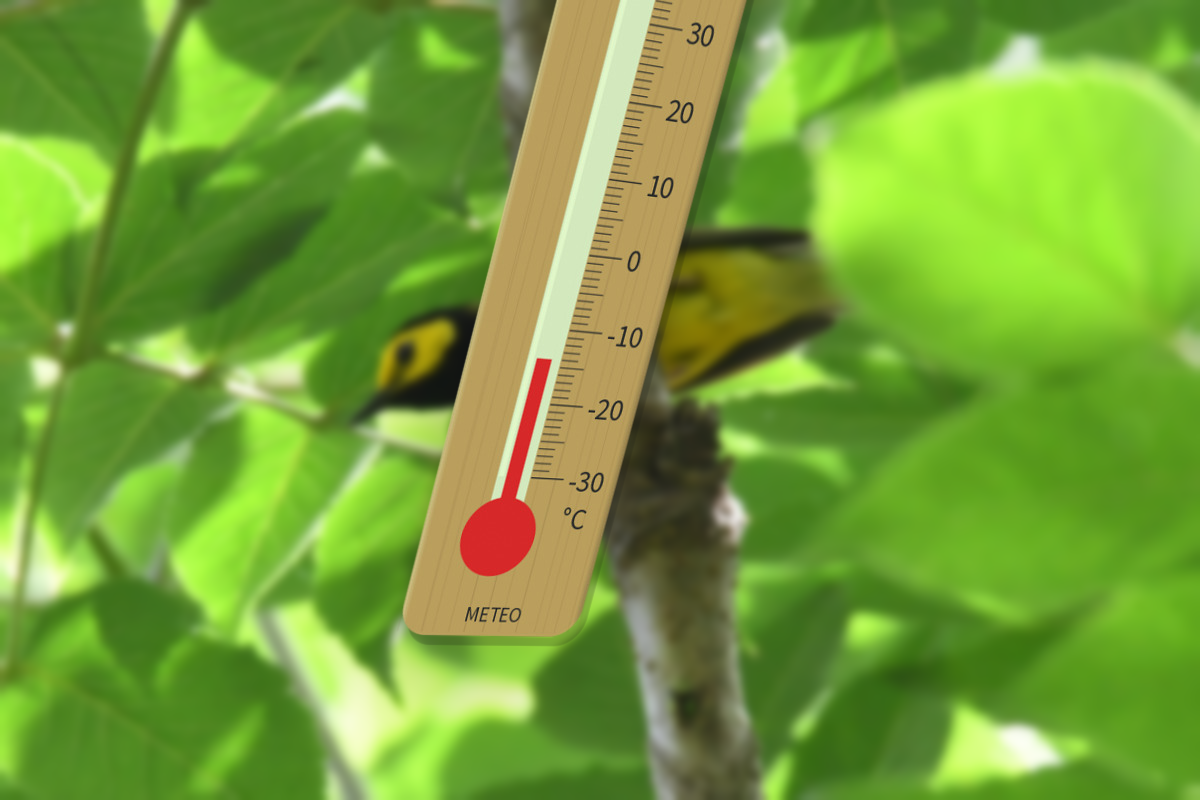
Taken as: -14 °C
